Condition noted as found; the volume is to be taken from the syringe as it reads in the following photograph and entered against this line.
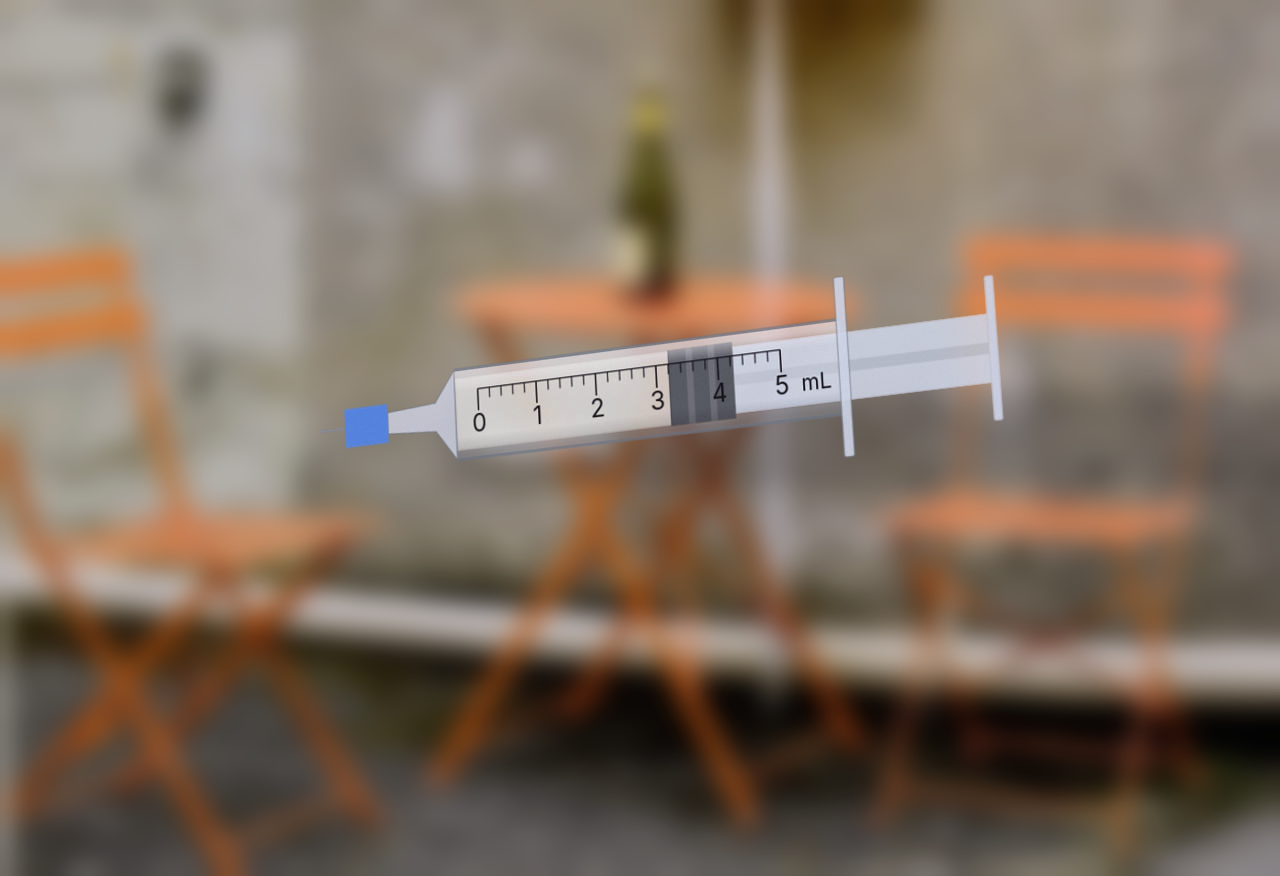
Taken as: 3.2 mL
